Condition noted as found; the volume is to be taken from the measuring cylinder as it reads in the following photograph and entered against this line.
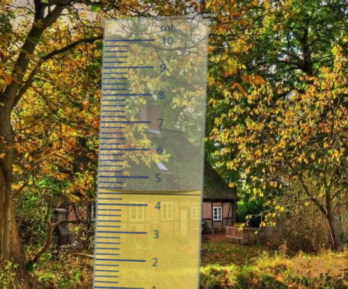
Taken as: 4.4 mL
